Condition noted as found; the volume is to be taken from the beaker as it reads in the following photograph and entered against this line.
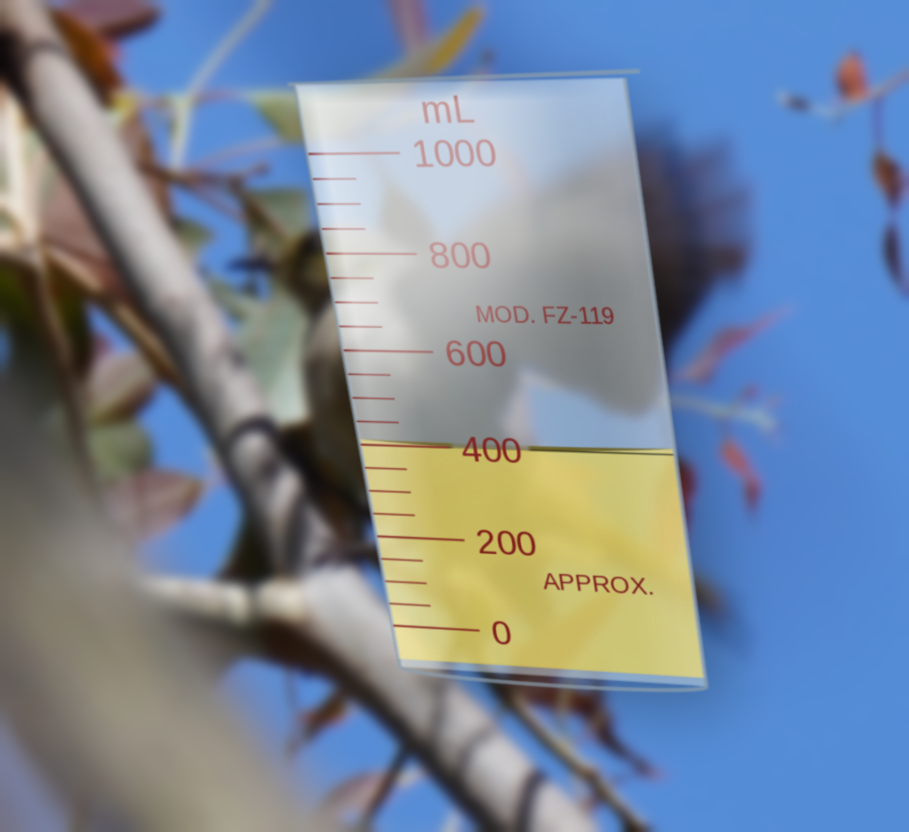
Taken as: 400 mL
